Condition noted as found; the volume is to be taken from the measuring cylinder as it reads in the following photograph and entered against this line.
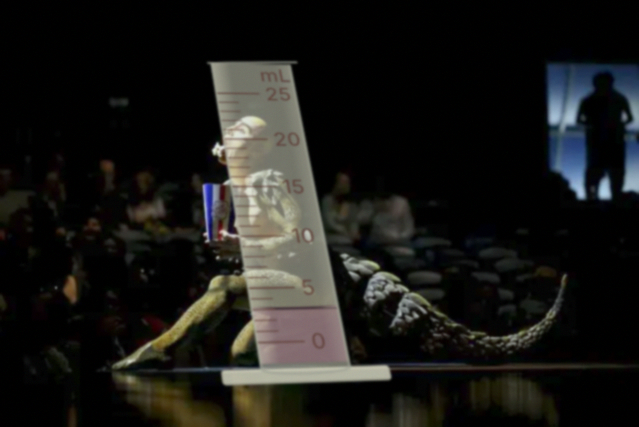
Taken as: 3 mL
